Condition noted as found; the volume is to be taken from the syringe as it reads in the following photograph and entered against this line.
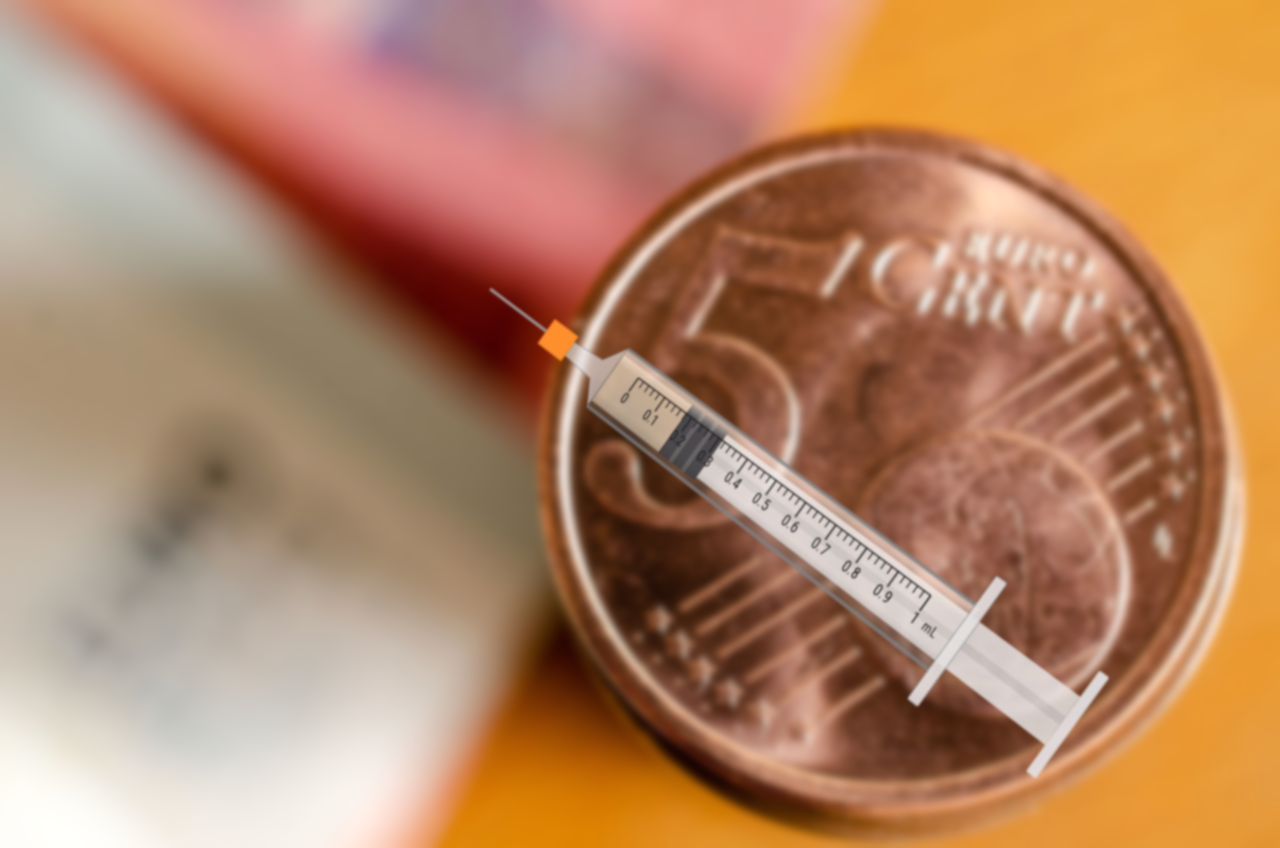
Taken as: 0.18 mL
